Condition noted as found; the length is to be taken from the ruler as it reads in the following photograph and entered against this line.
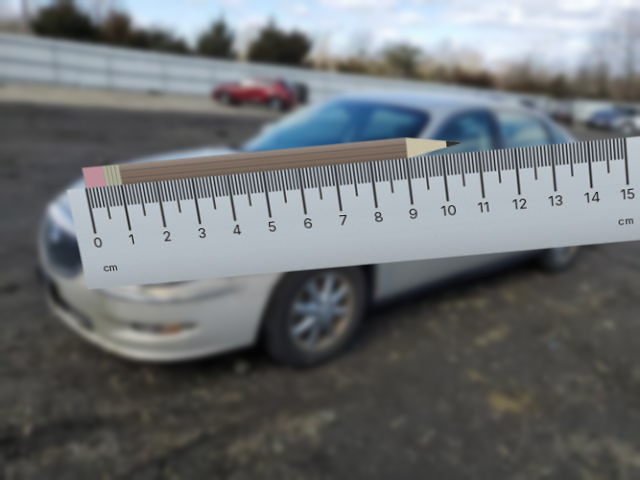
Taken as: 10.5 cm
